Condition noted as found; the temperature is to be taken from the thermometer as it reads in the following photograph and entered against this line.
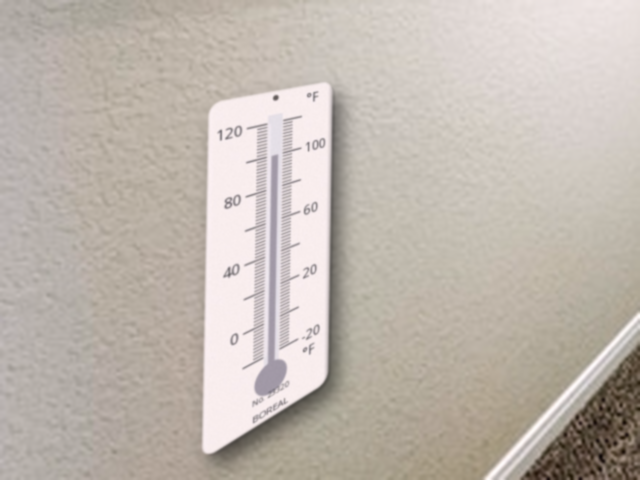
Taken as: 100 °F
